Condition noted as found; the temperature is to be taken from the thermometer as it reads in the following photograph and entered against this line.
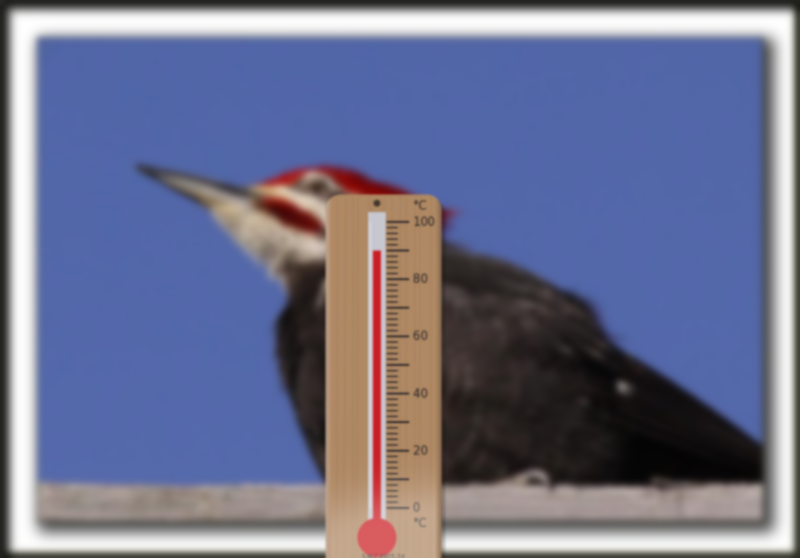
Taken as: 90 °C
